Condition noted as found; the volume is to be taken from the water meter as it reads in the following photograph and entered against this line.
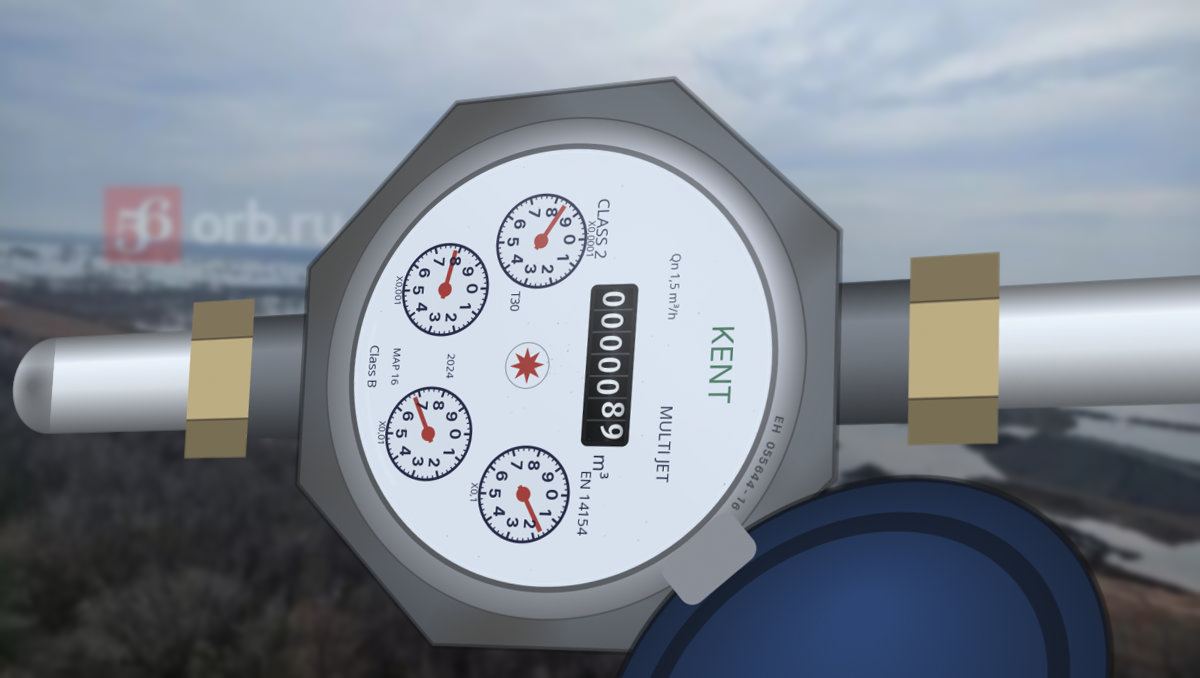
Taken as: 89.1678 m³
